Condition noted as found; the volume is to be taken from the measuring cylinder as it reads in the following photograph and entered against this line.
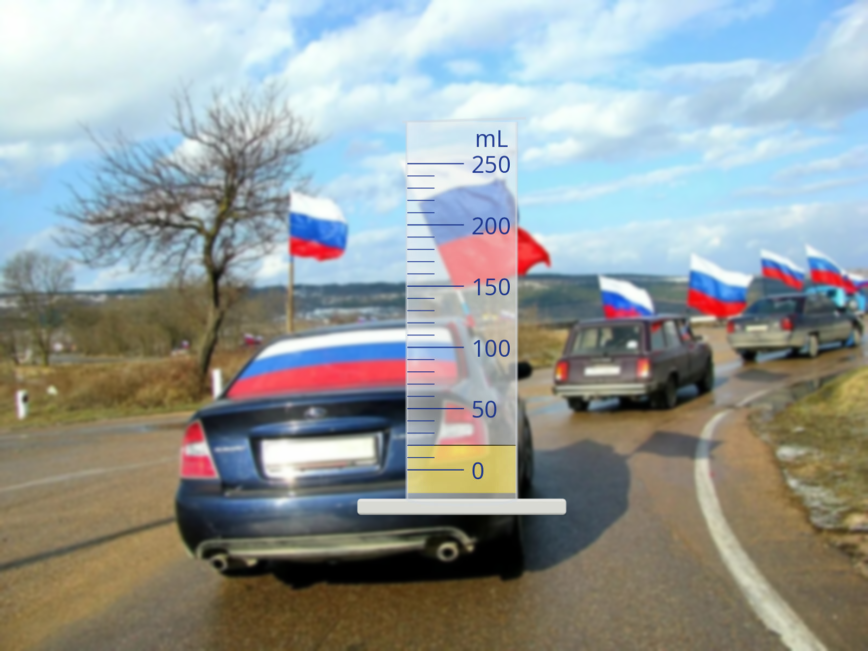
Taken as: 20 mL
